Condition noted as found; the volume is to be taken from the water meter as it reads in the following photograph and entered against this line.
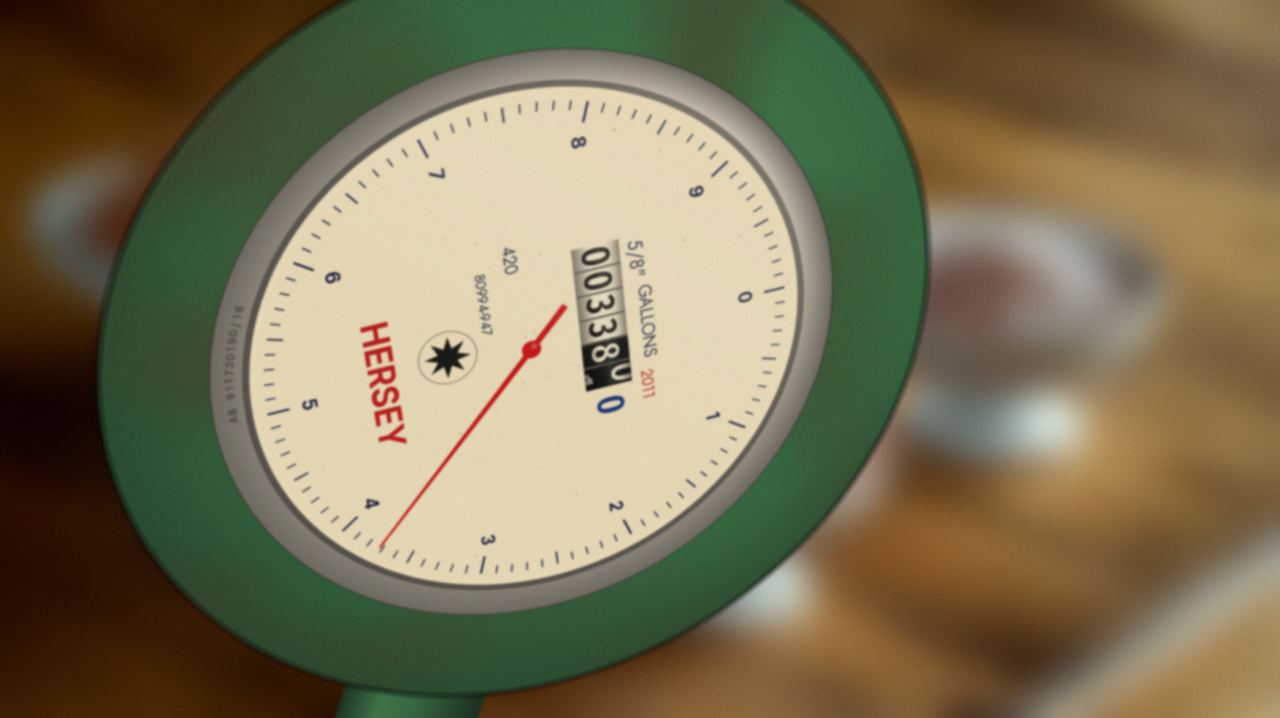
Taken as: 33803.7 gal
